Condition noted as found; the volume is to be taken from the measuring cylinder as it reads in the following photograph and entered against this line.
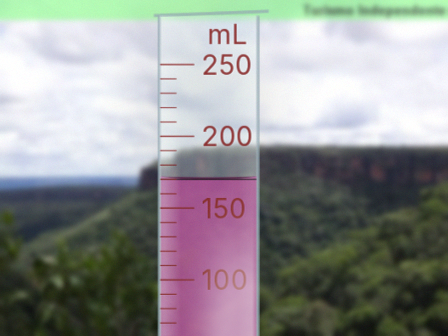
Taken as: 170 mL
